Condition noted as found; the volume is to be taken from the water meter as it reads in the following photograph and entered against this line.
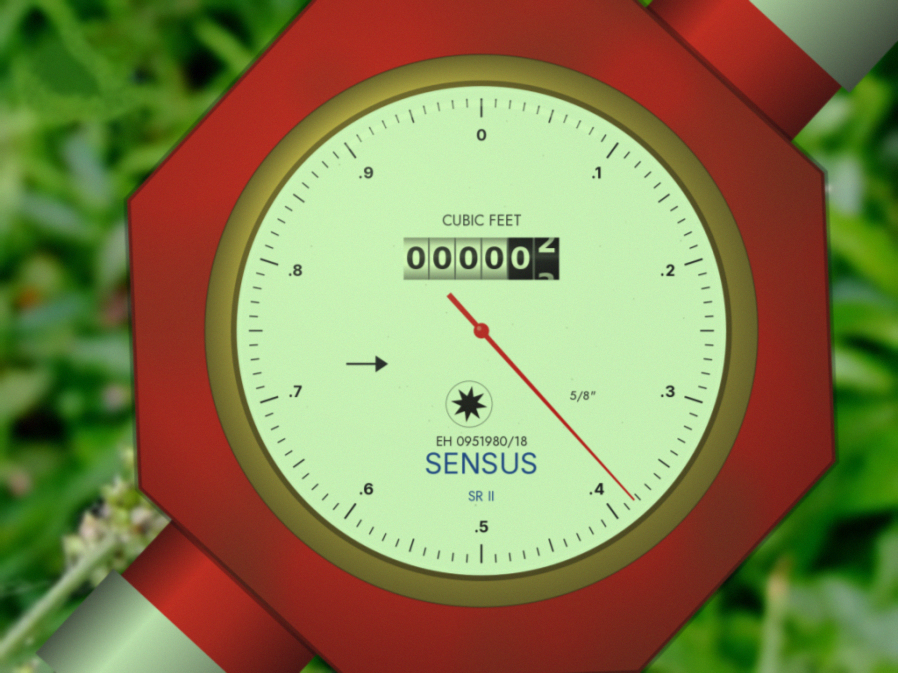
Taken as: 2.38 ft³
